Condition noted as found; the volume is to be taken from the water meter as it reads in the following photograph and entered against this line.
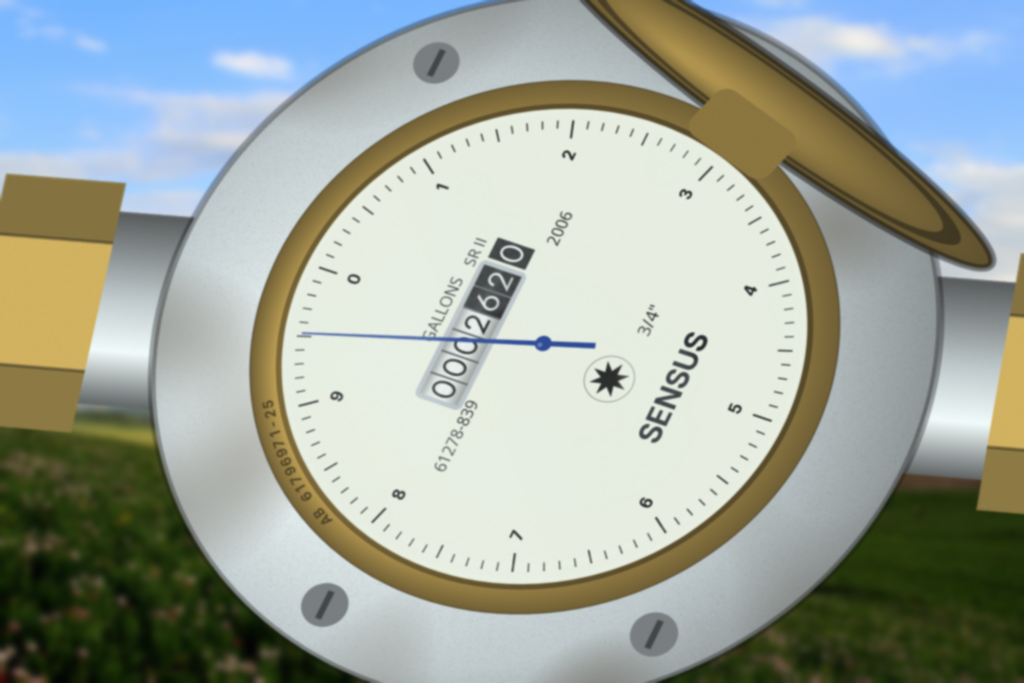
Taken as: 2619.5 gal
